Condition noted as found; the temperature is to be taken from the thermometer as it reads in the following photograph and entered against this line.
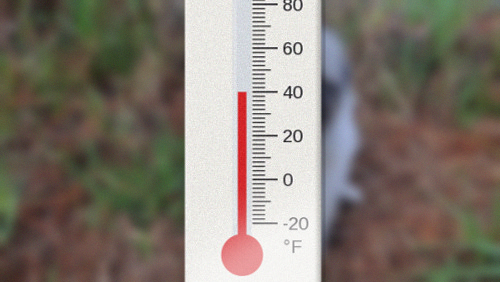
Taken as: 40 °F
